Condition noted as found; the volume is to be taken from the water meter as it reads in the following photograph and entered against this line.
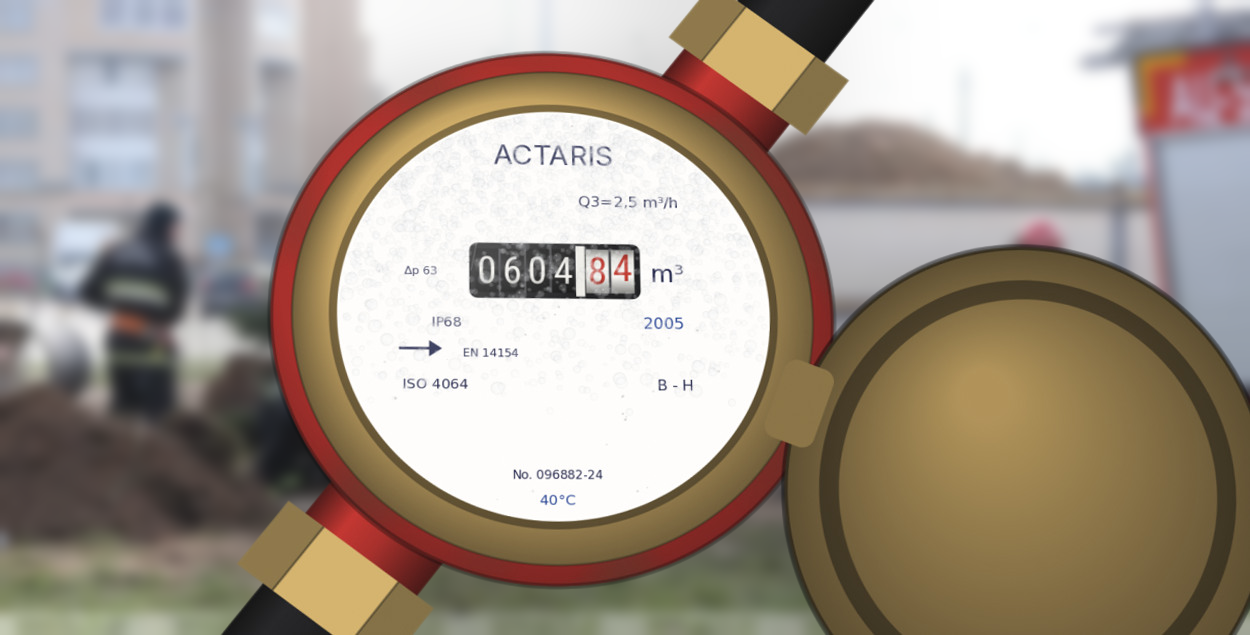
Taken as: 604.84 m³
